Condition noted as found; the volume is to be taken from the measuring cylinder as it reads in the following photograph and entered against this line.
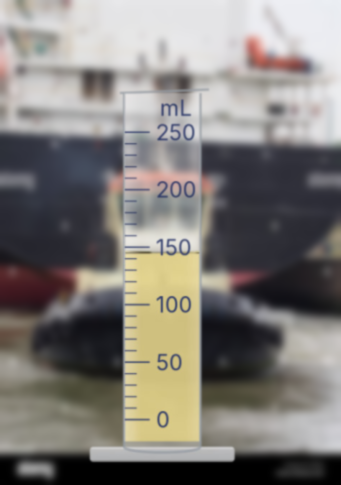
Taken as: 145 mL
